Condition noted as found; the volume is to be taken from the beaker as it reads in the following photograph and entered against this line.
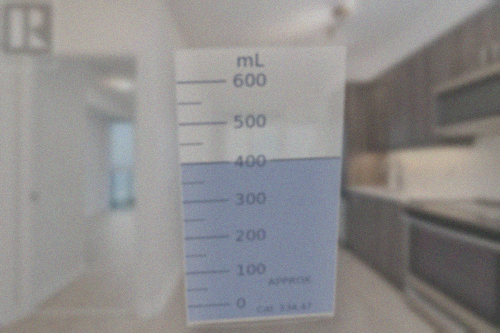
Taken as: 400 mL
